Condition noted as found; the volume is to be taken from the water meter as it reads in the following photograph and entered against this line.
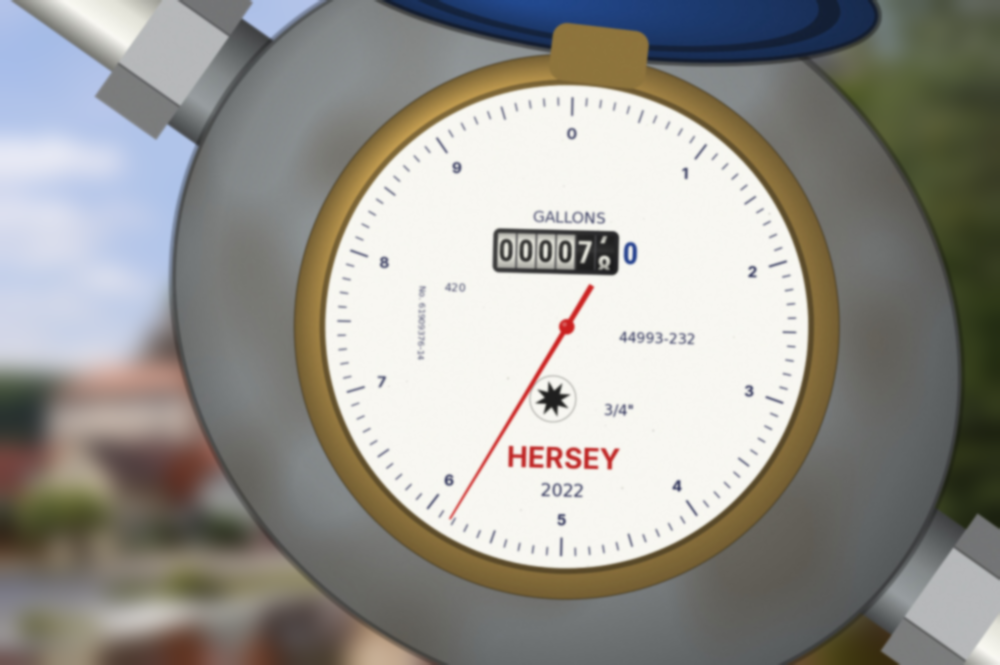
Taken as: 775.8 gal
